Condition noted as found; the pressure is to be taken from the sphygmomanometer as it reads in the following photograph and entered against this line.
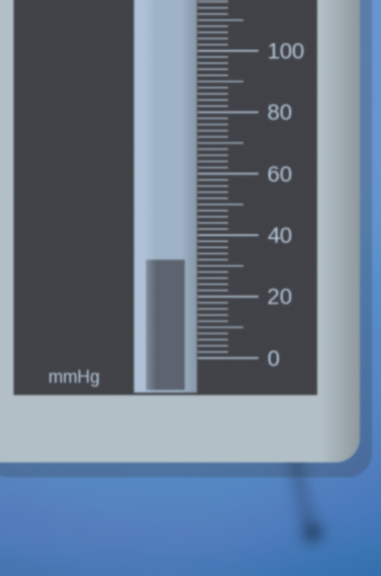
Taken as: 32 mmHg
